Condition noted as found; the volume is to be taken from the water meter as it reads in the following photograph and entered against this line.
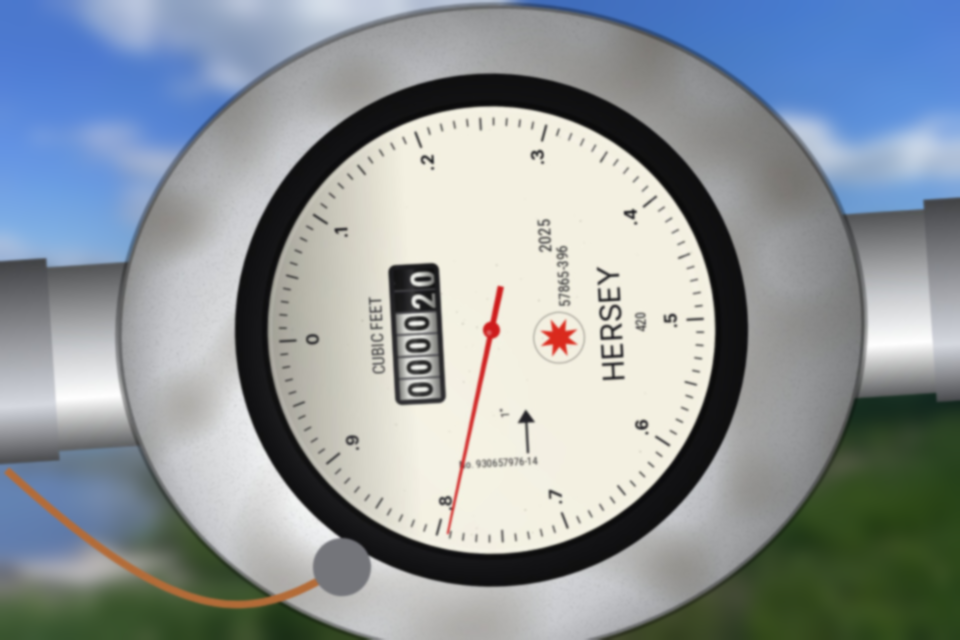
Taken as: 19.79 ft³
